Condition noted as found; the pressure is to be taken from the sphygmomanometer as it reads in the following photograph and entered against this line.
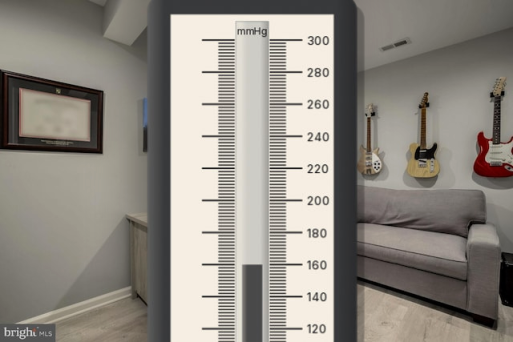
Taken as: 160 mmHg
